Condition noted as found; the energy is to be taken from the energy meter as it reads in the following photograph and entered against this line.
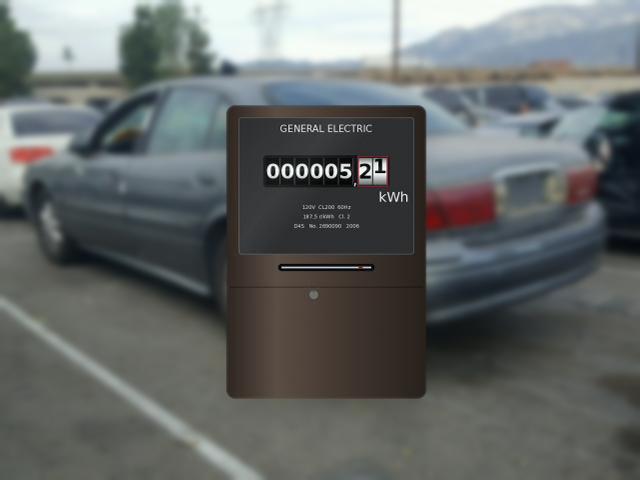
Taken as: 5.21 kWh
